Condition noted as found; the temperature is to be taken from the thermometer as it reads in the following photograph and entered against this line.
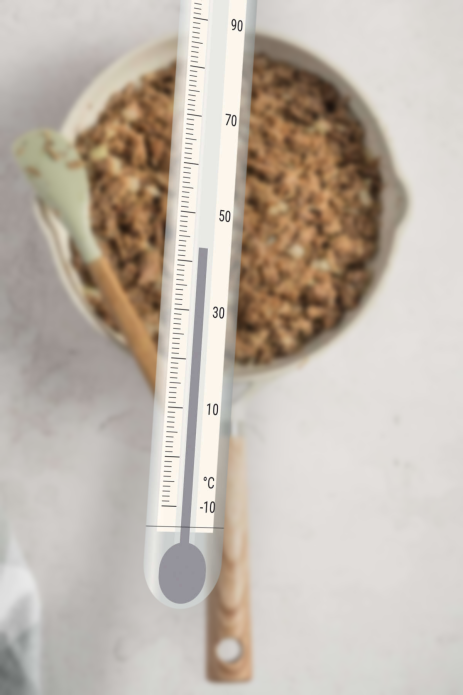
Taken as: 43 °C
